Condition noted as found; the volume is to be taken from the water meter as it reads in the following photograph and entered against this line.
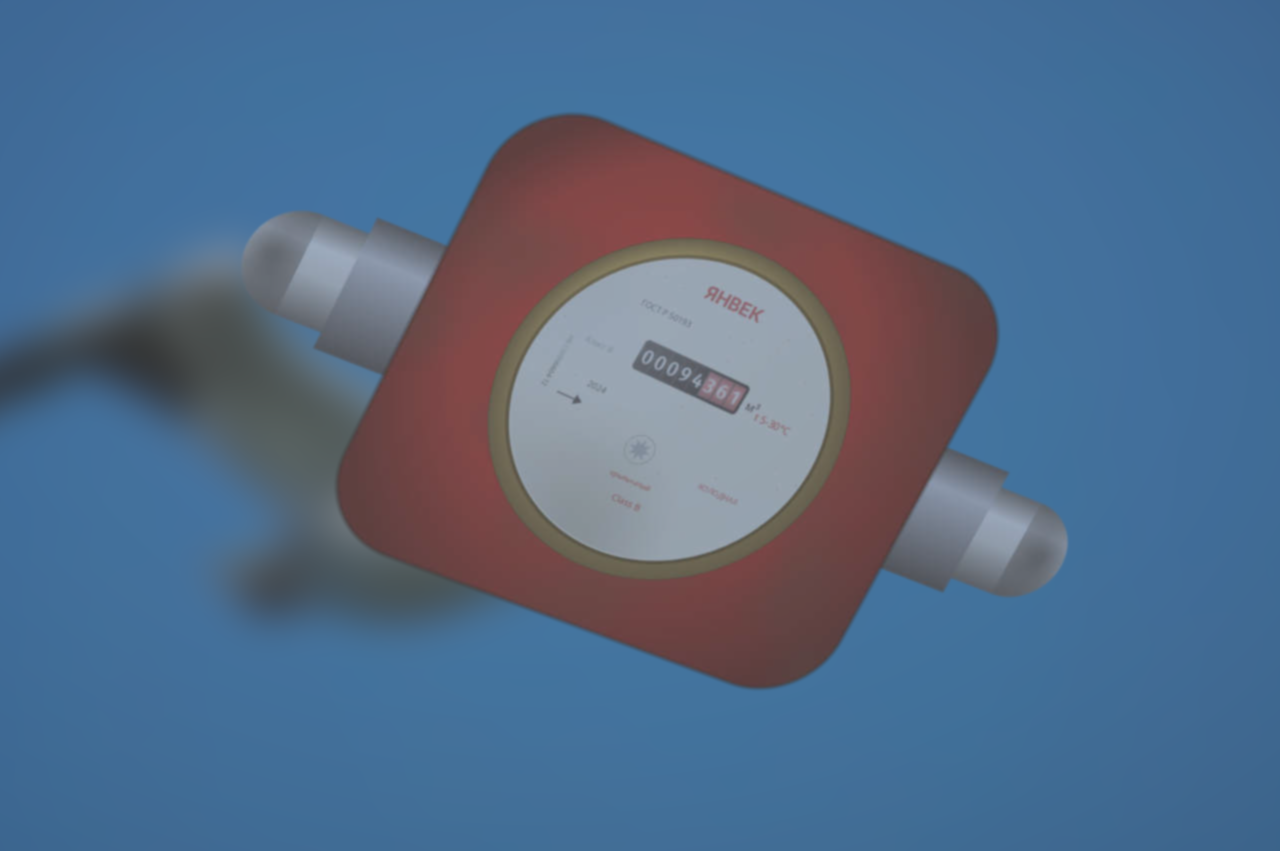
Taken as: 94.361 m³
